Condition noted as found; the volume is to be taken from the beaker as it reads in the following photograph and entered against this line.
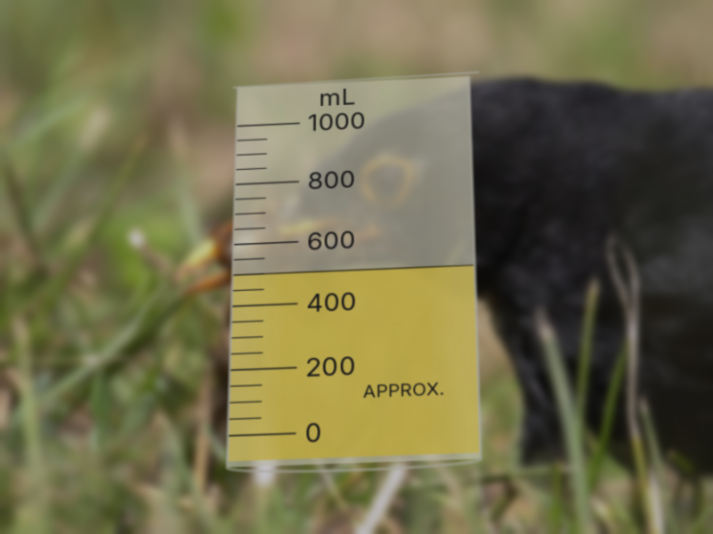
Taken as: 500 mL
